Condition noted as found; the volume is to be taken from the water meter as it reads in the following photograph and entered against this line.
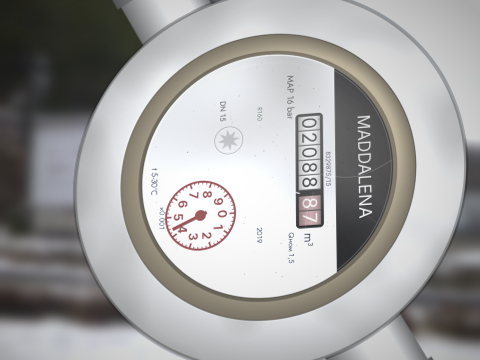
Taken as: 2088.874 m³
